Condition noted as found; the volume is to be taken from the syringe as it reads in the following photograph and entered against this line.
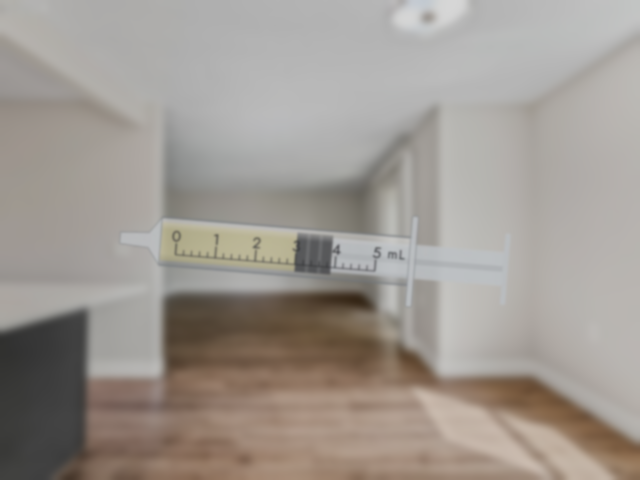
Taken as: 3 mL
